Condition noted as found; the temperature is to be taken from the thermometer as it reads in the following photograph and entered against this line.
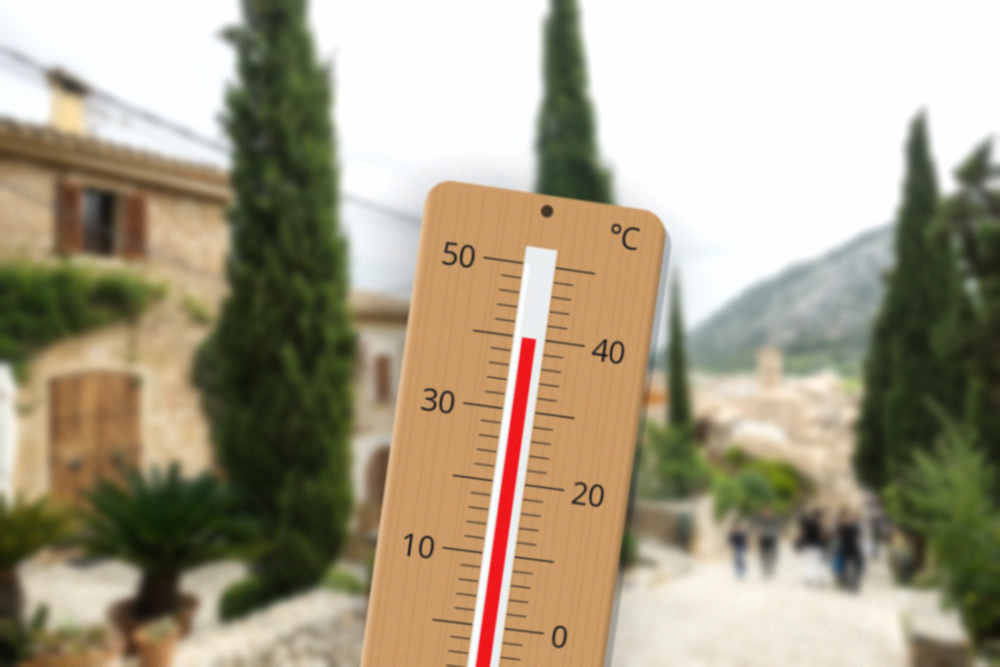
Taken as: 40 °C
